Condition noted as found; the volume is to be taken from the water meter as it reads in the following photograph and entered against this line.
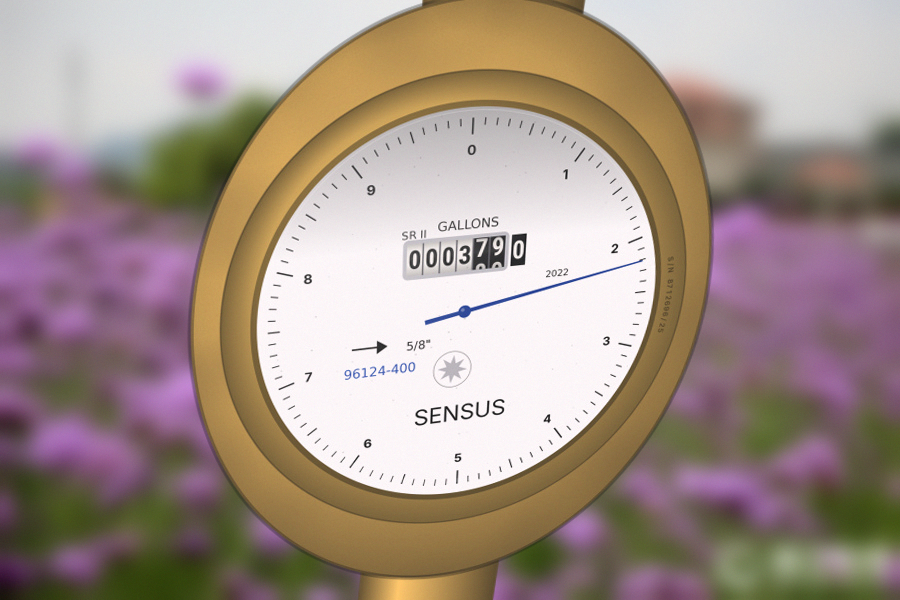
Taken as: 3792.2 gal
